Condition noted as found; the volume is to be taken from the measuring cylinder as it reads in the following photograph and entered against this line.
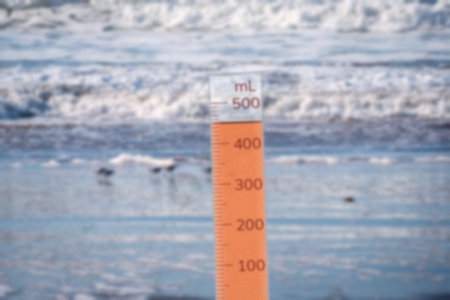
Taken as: 450 mL
